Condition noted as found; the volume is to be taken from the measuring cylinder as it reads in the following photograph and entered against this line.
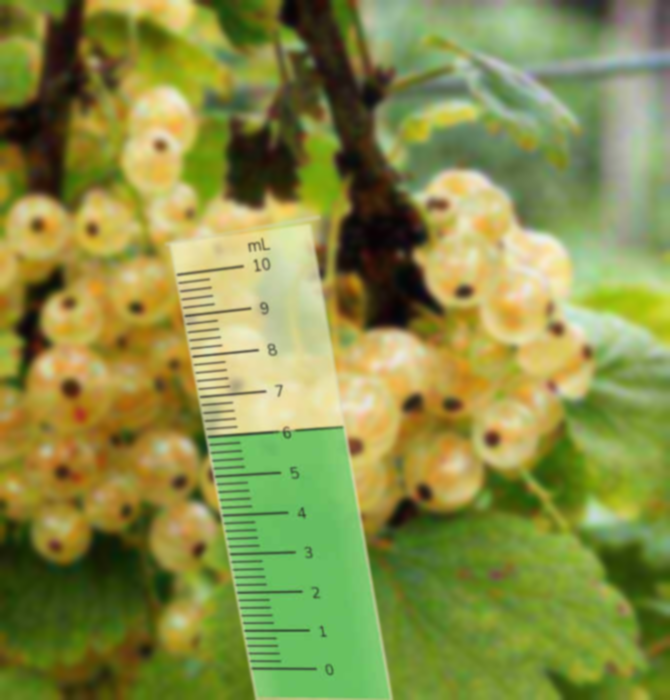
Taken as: 6 mL
